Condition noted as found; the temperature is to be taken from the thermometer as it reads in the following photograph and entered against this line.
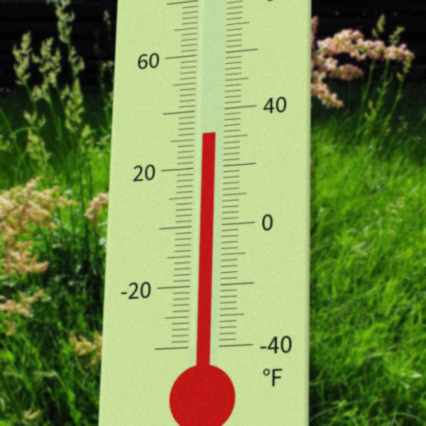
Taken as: 32 °F
